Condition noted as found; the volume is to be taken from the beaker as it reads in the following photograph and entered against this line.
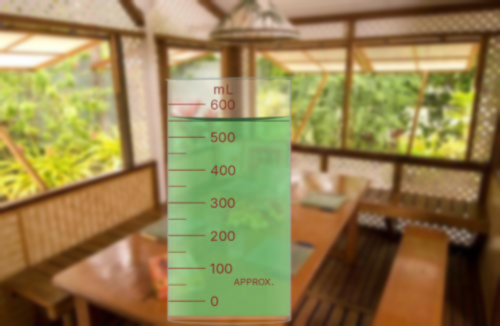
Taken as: 550 mL
